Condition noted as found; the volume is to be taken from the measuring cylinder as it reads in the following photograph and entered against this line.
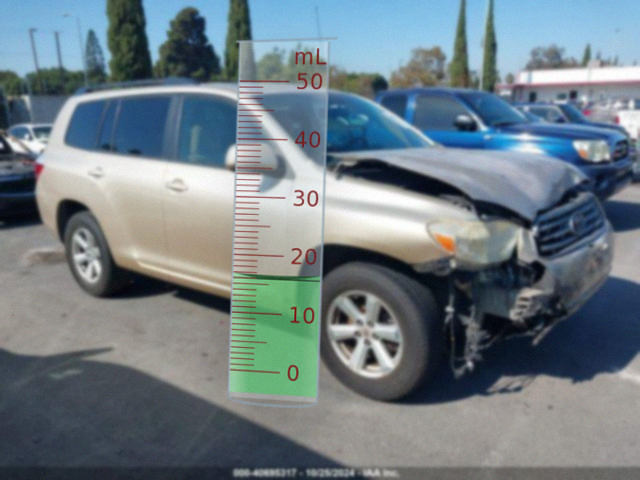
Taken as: 16 mL
